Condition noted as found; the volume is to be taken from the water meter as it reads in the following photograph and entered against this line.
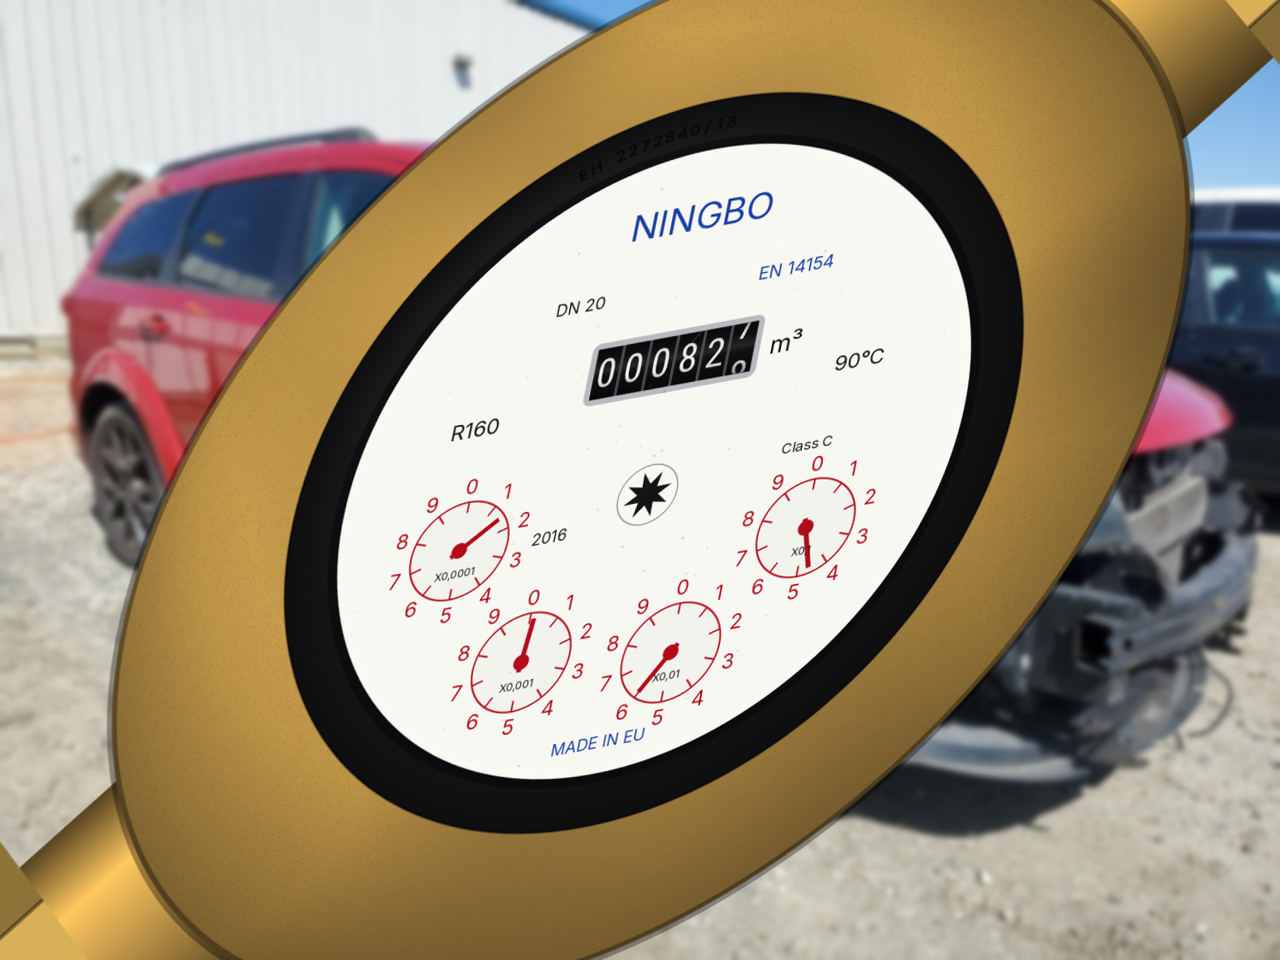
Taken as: 827.4601 m³
